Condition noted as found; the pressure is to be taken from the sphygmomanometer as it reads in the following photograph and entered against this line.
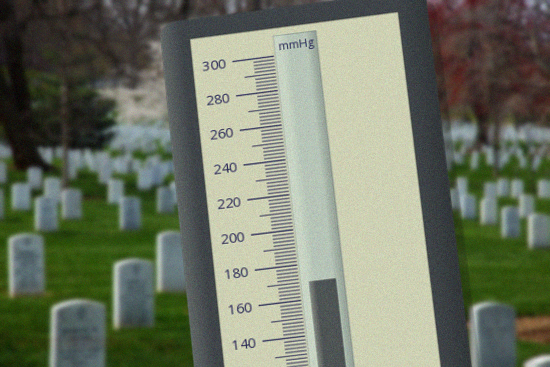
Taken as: 170 mmHg
